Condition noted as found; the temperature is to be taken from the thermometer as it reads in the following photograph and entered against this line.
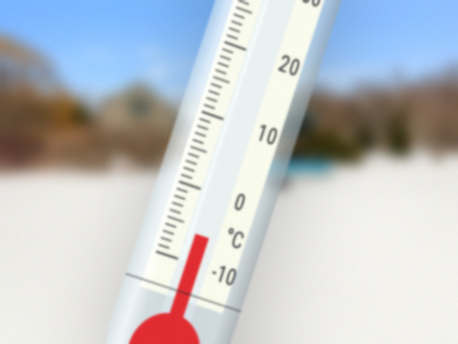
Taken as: -6 °C
